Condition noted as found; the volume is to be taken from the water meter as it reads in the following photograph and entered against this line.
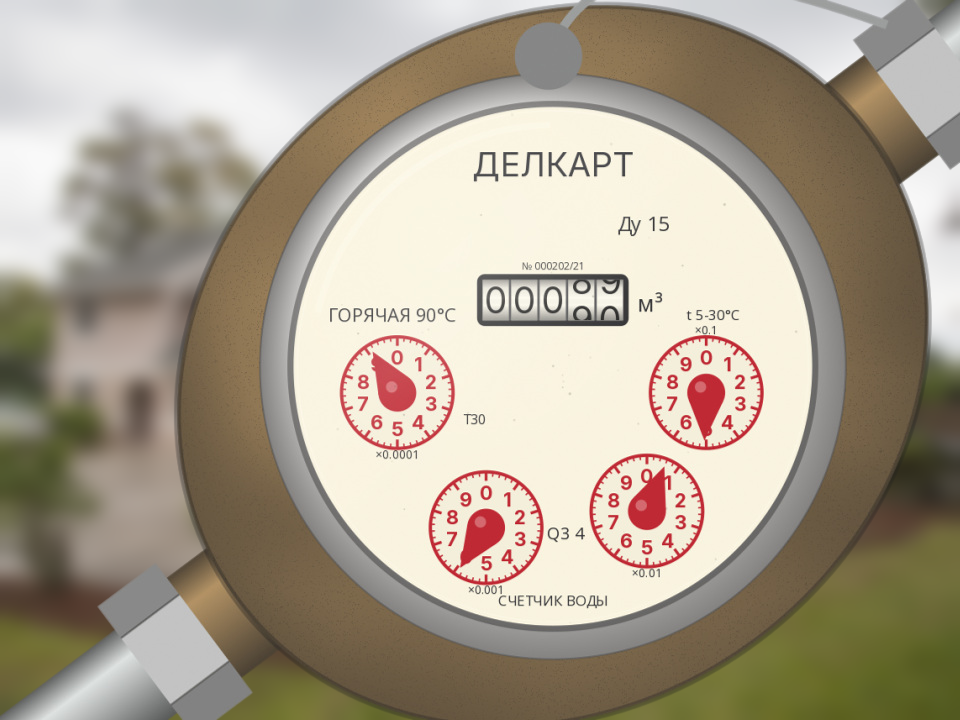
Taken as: 89.5059 m³
